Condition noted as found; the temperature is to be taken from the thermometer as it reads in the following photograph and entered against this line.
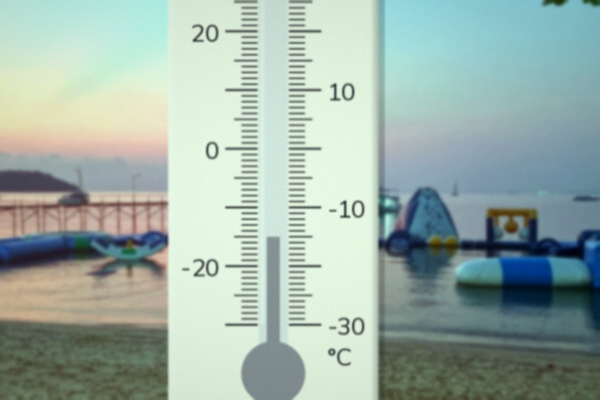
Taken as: -15 °C
